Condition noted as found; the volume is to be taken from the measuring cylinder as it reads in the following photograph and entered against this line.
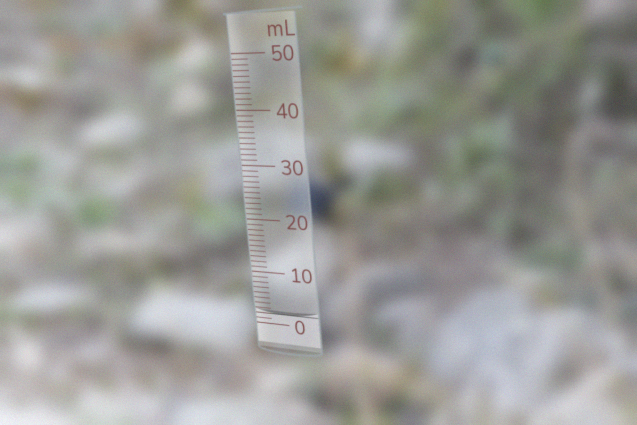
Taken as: 2 mL
